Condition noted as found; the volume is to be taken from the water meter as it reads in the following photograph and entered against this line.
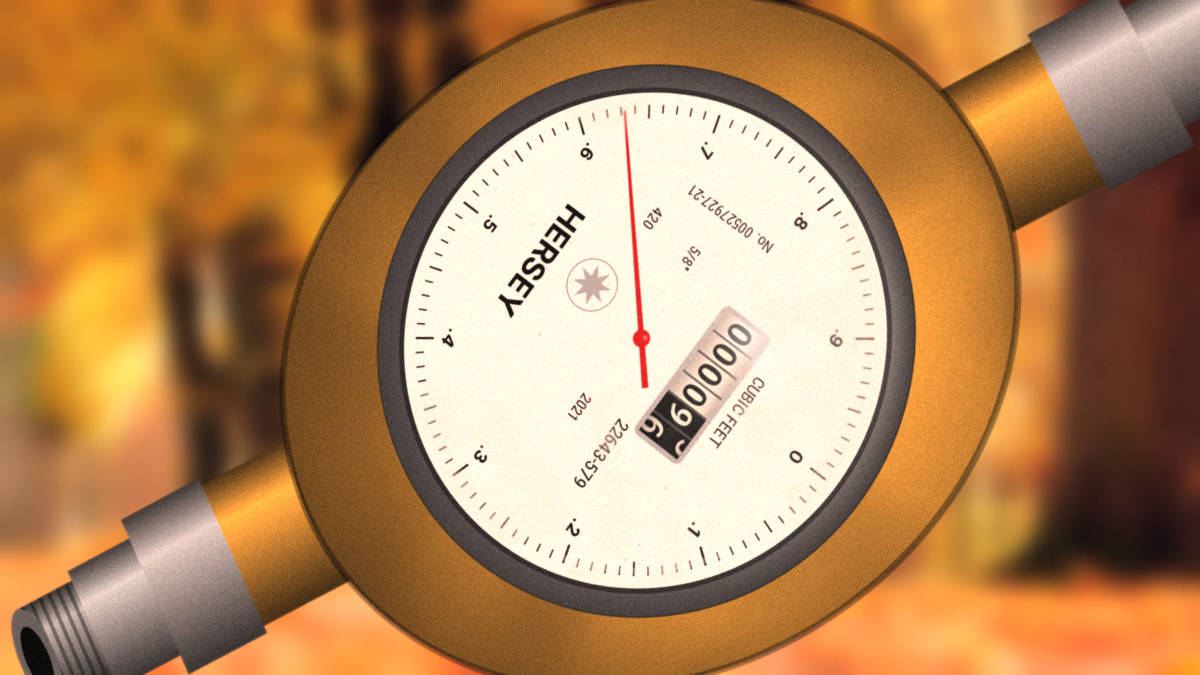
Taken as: 95.63 ft³
